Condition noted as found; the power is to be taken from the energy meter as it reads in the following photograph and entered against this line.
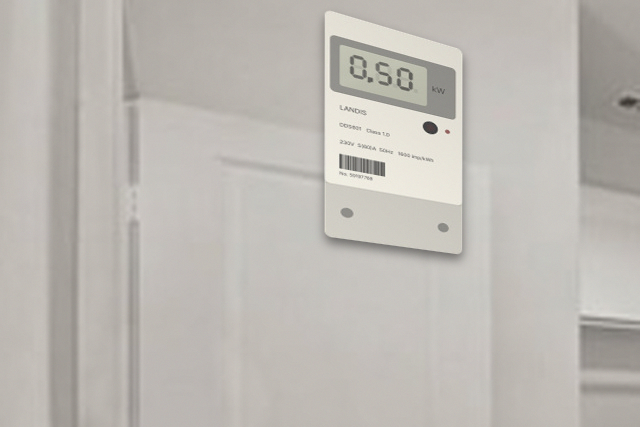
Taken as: 0.50 kW
